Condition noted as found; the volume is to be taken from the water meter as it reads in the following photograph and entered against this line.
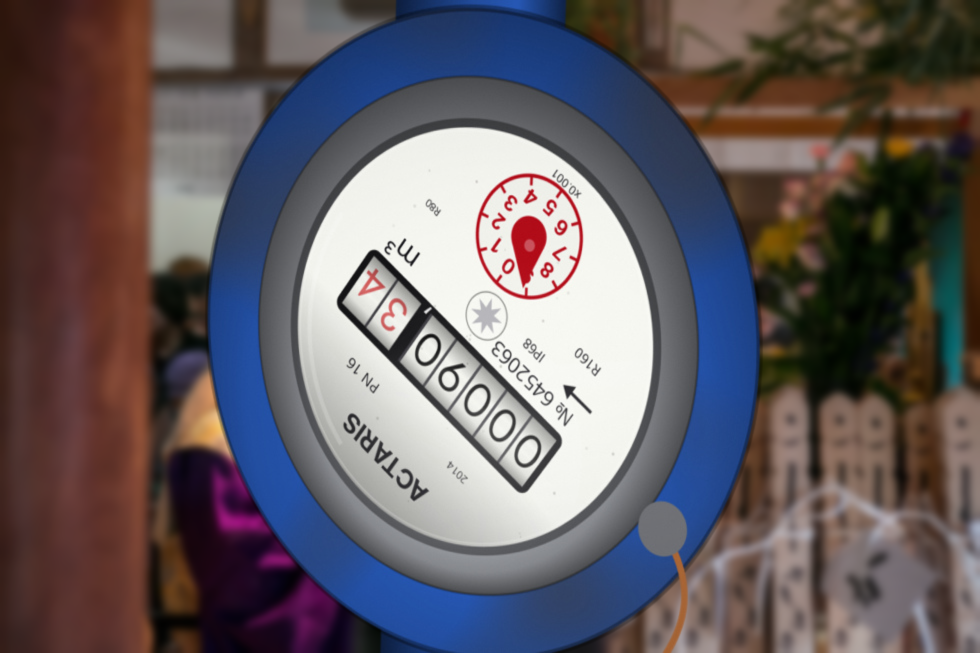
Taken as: 90.339 m³
